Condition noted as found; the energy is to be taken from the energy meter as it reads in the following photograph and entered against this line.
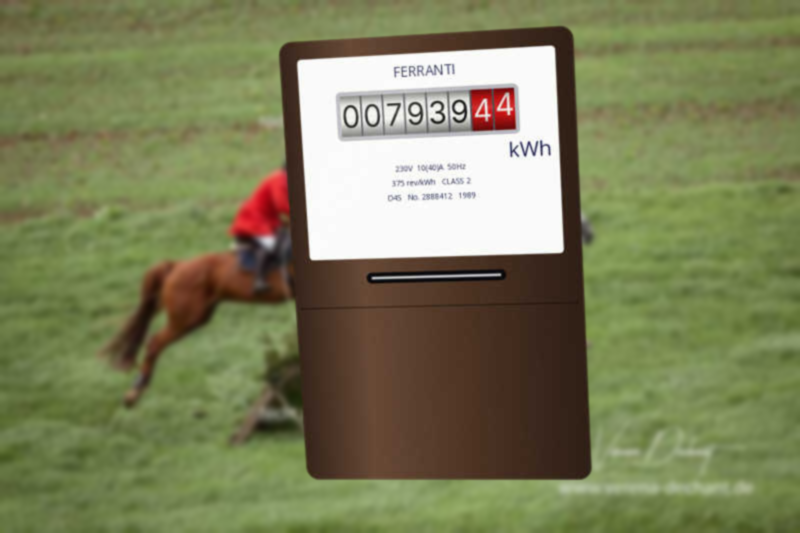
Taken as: 7939.44 kWh
